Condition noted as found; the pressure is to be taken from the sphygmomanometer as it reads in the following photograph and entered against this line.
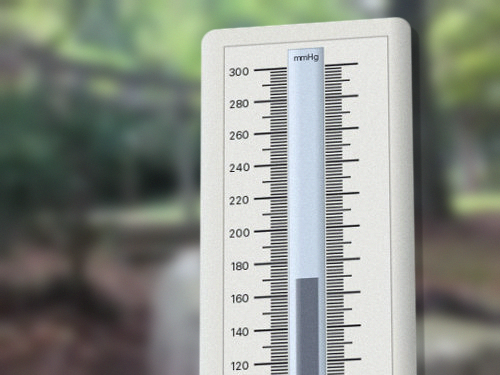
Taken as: 170 mmHg
